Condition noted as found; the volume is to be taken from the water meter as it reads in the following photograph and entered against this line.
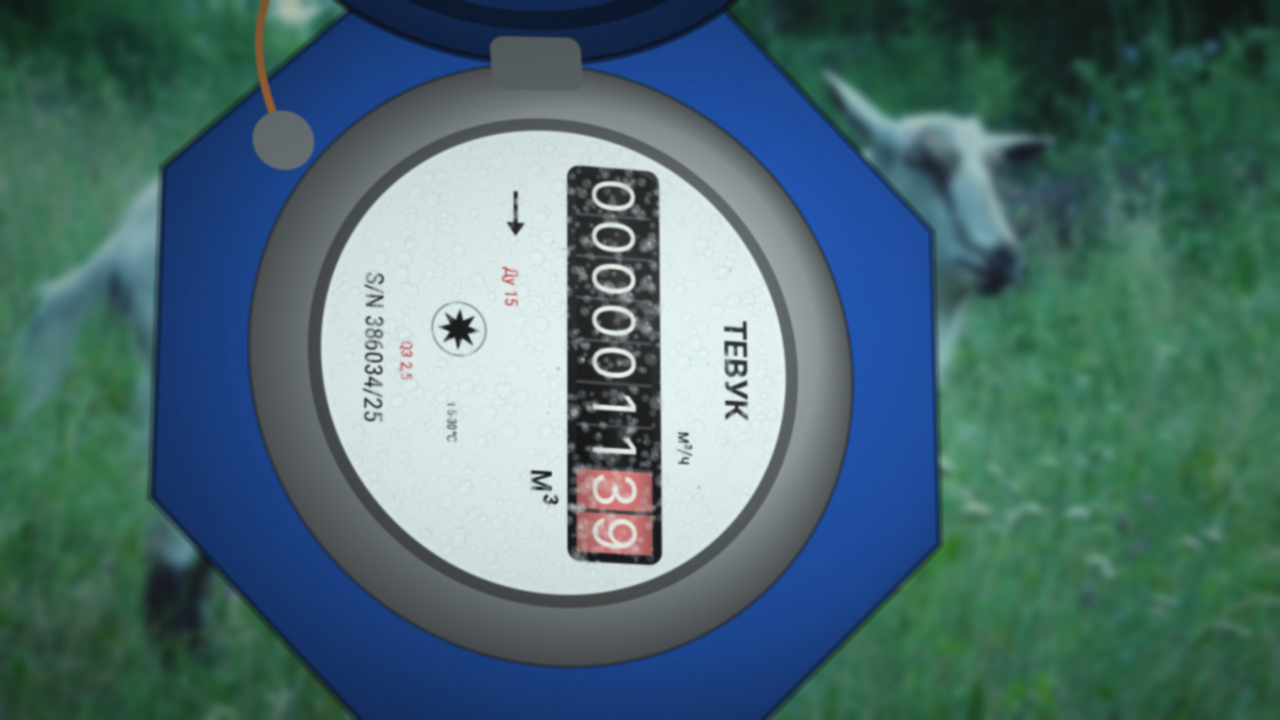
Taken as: 11.39 m³
